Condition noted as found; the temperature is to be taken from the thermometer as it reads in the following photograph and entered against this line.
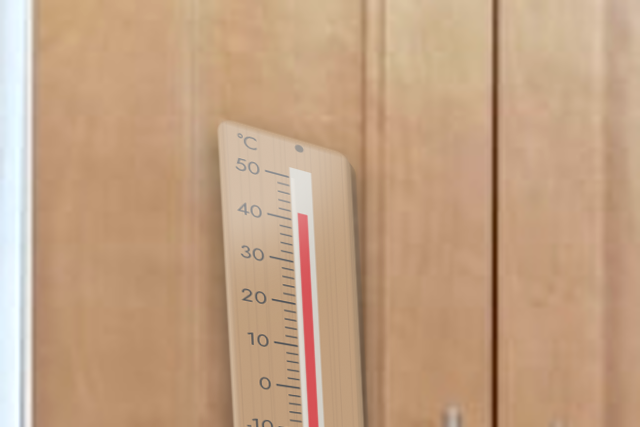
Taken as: 42 °C
